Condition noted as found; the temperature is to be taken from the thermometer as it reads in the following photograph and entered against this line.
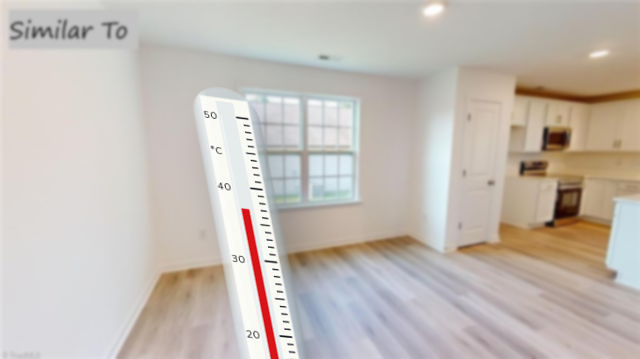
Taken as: 37 °C
